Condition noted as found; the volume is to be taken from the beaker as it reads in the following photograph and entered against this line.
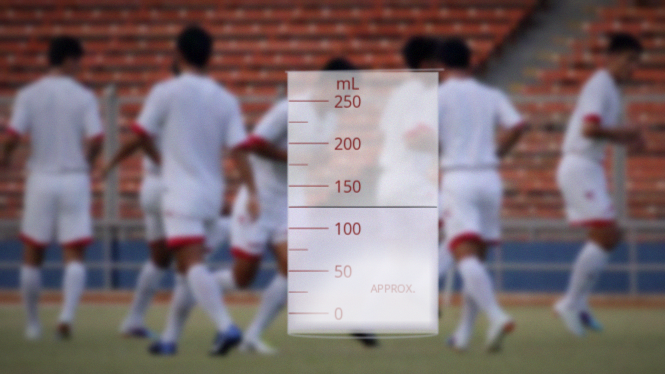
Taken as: 125 mL
